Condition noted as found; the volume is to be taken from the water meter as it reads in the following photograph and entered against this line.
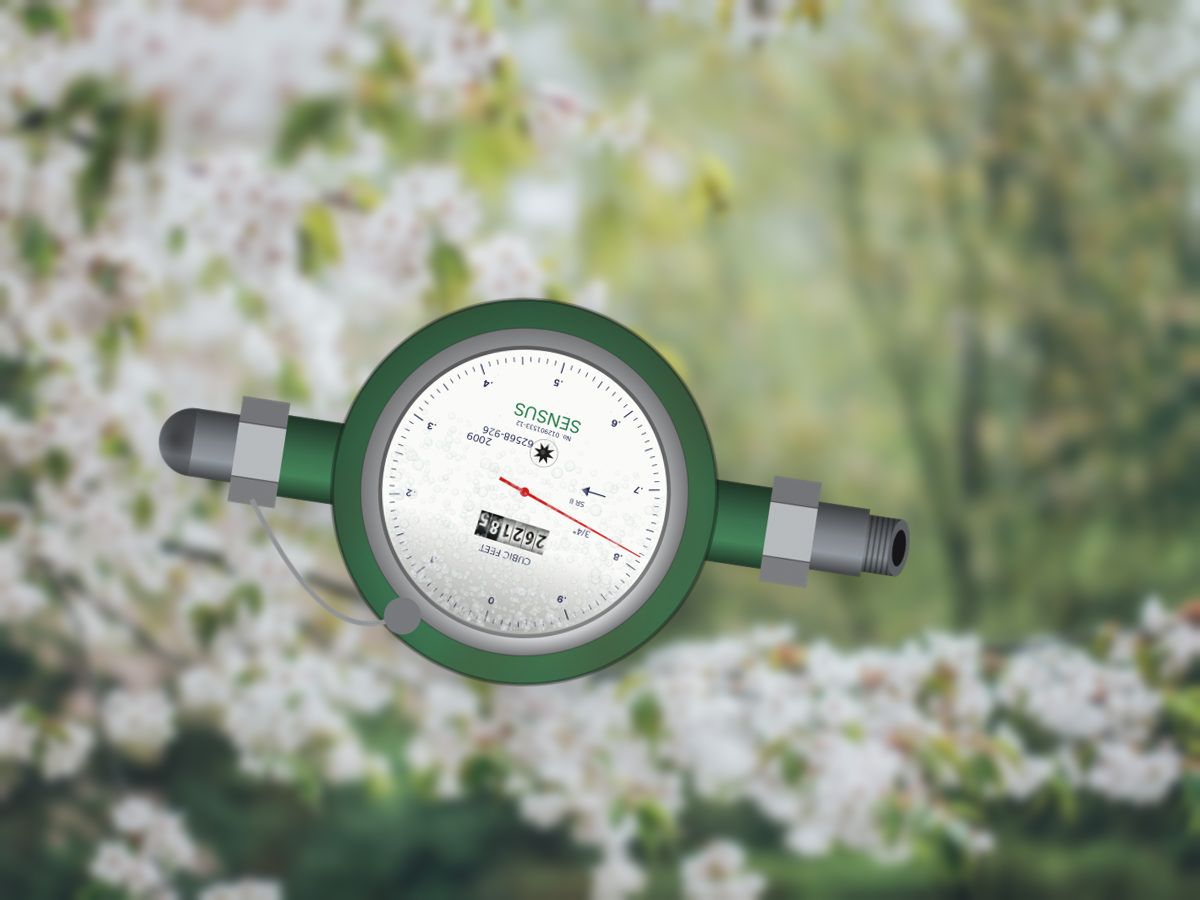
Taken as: 262184.78 ft³
